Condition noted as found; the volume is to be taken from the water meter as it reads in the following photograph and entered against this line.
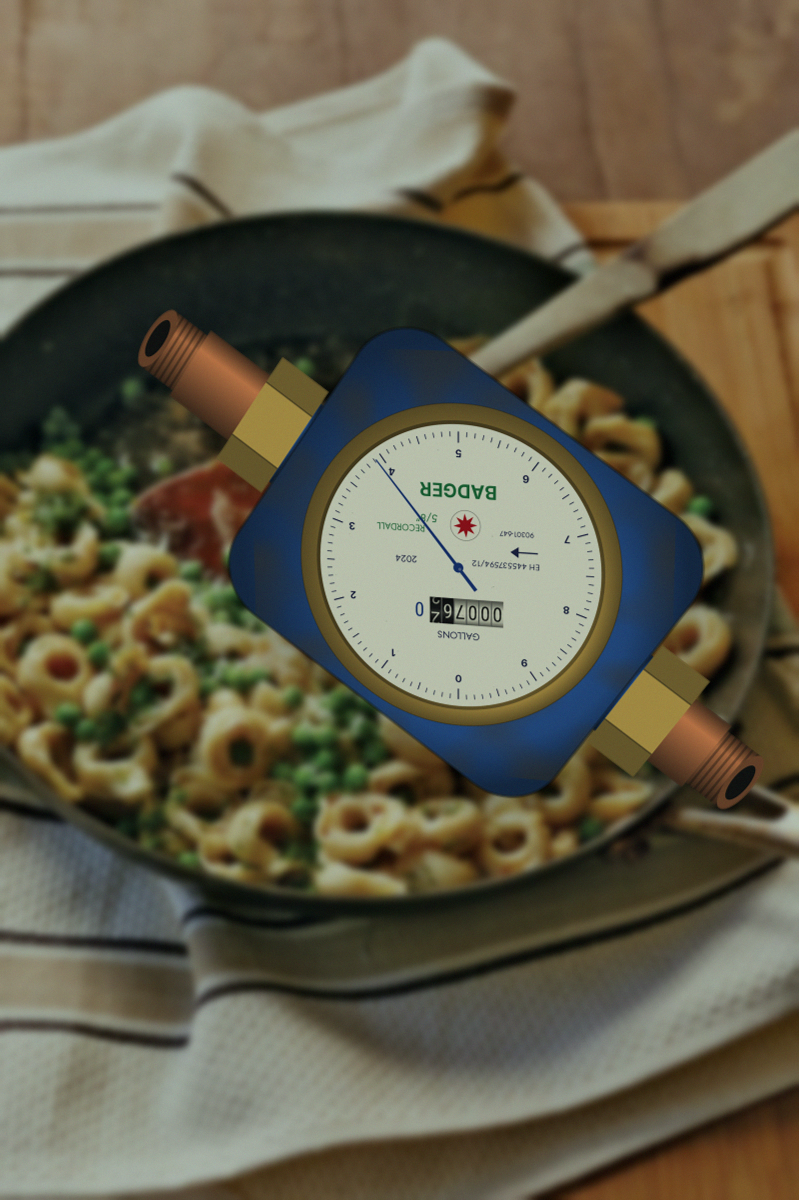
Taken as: 7623.9 gal
